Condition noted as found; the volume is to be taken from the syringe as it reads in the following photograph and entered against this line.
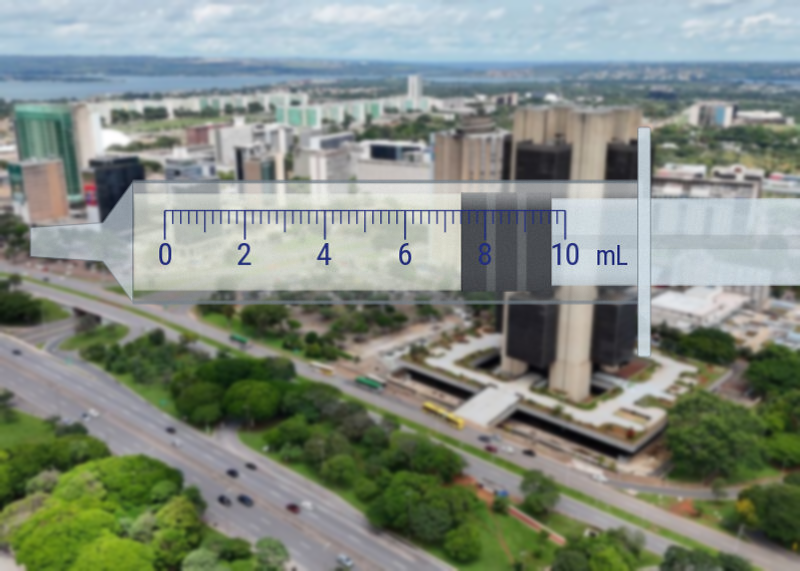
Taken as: 7.4 mL
